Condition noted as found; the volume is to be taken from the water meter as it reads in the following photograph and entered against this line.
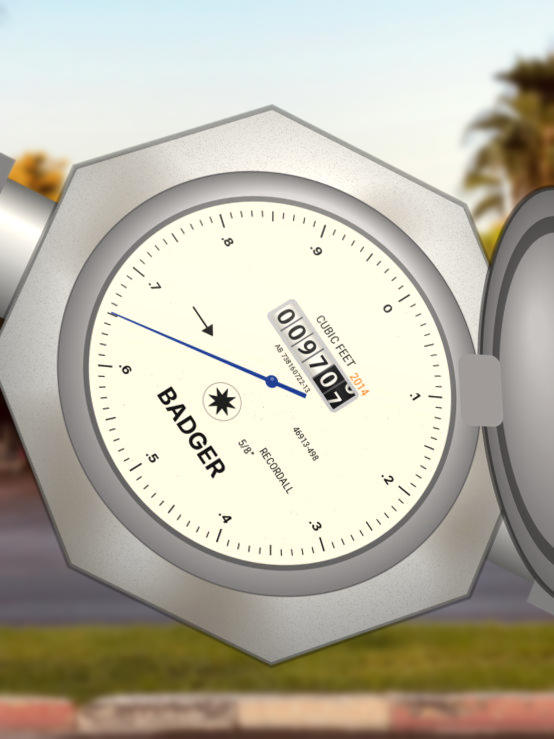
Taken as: 9706.65 ft³
